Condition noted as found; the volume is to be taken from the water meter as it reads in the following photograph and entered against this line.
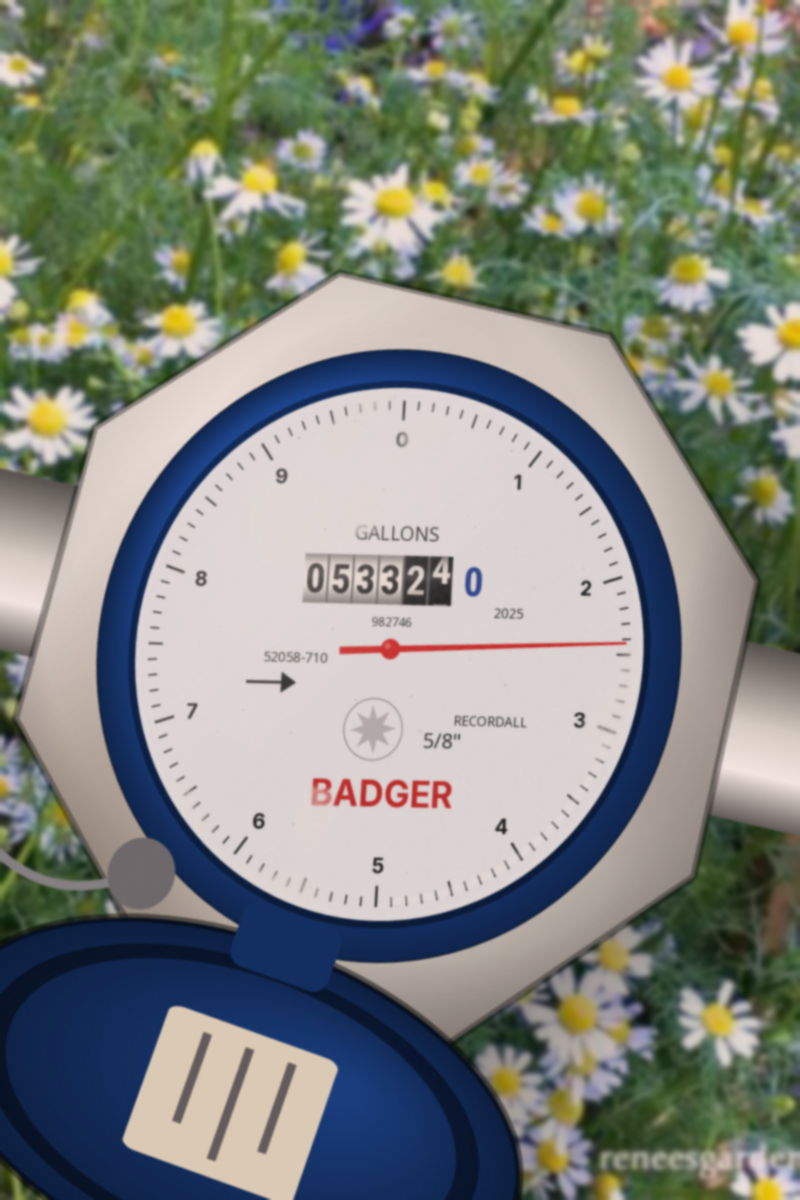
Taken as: 533242.4 gal
